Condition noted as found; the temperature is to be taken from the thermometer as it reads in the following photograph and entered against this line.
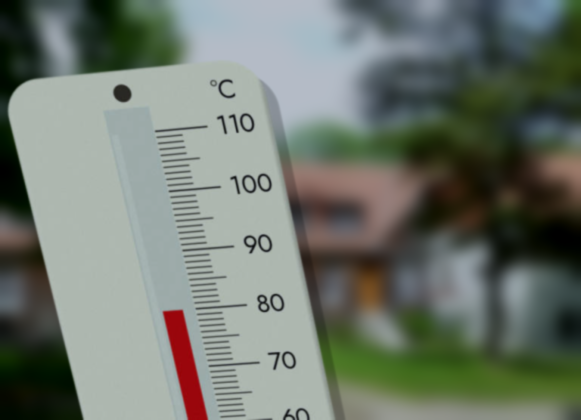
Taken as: 80 °C
